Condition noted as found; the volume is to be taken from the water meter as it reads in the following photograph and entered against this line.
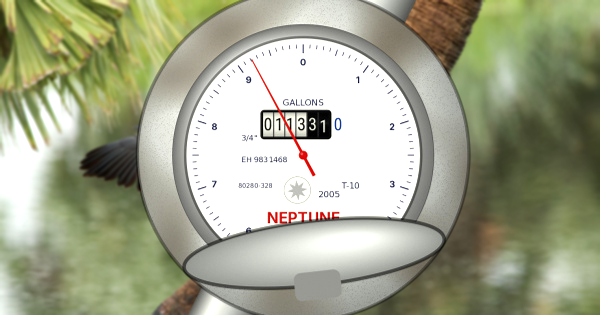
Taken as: 113309.2 gal
